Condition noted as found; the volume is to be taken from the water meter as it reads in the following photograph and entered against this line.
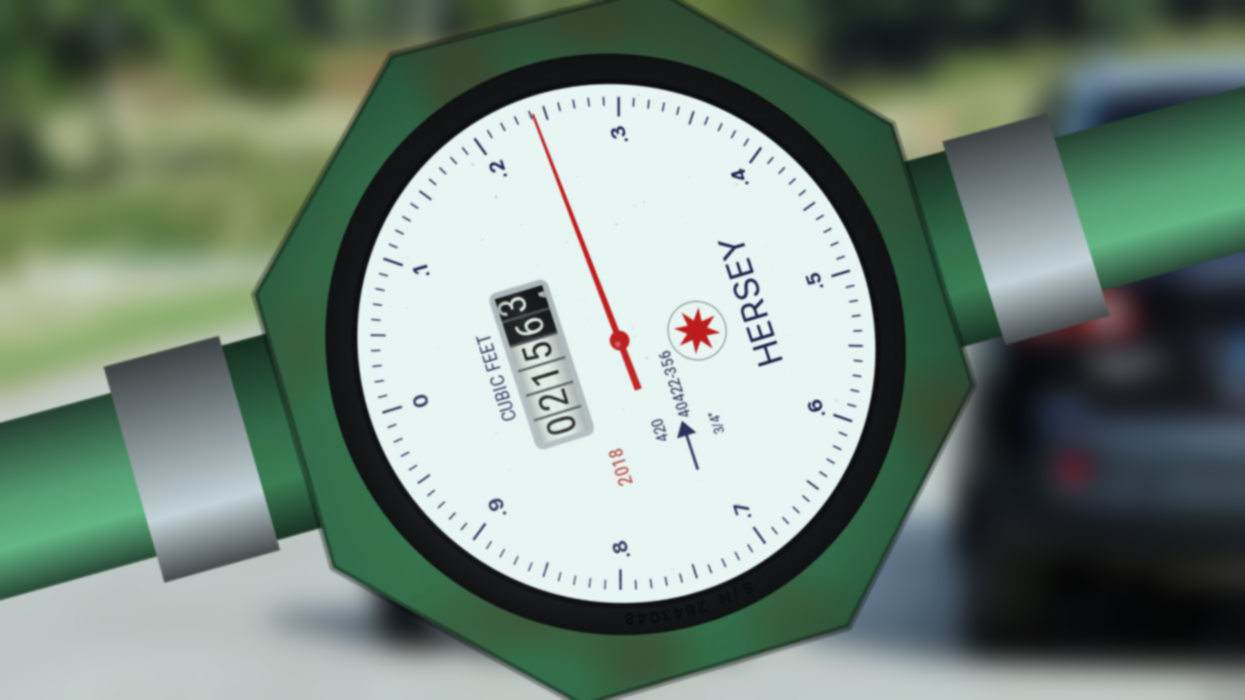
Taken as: 21563.24 ft³
